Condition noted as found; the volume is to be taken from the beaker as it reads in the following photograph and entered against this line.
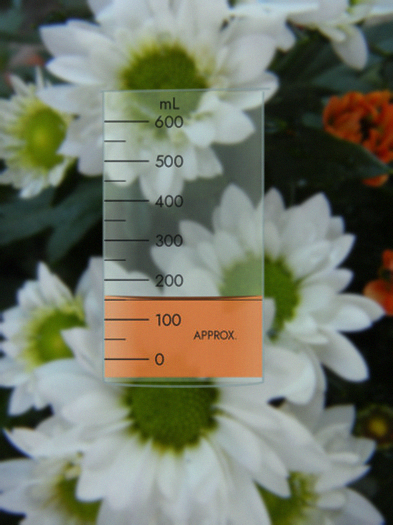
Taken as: 150 mL
